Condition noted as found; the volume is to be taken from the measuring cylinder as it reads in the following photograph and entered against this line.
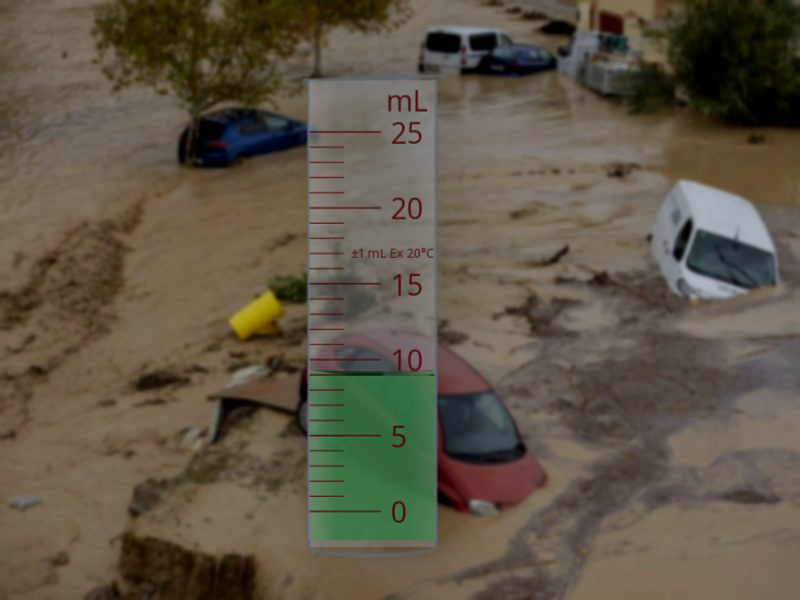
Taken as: 9 mL
